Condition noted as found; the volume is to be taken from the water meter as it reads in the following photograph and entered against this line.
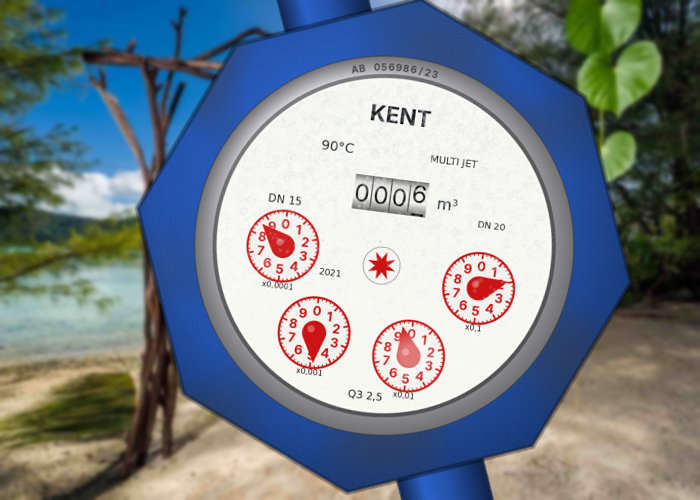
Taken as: 6.1948 m³
